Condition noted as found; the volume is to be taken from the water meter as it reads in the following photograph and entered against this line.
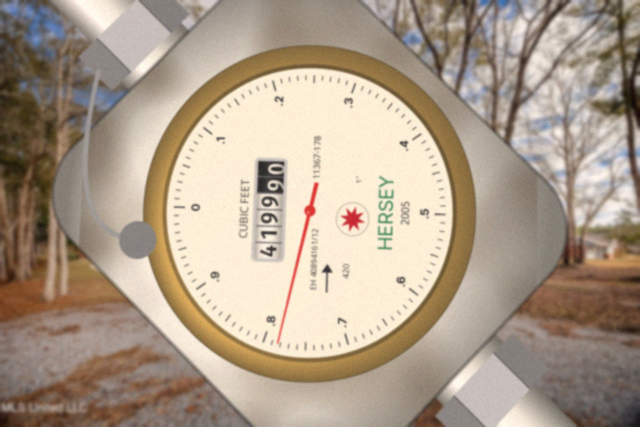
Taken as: 419989.78 ft³
